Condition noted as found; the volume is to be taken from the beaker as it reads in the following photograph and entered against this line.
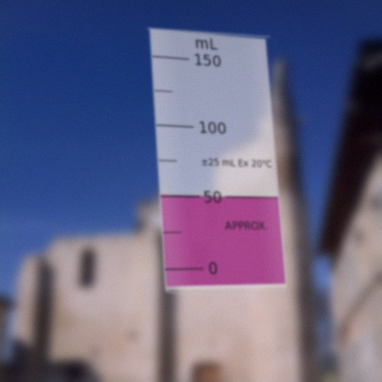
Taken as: 50 mL
